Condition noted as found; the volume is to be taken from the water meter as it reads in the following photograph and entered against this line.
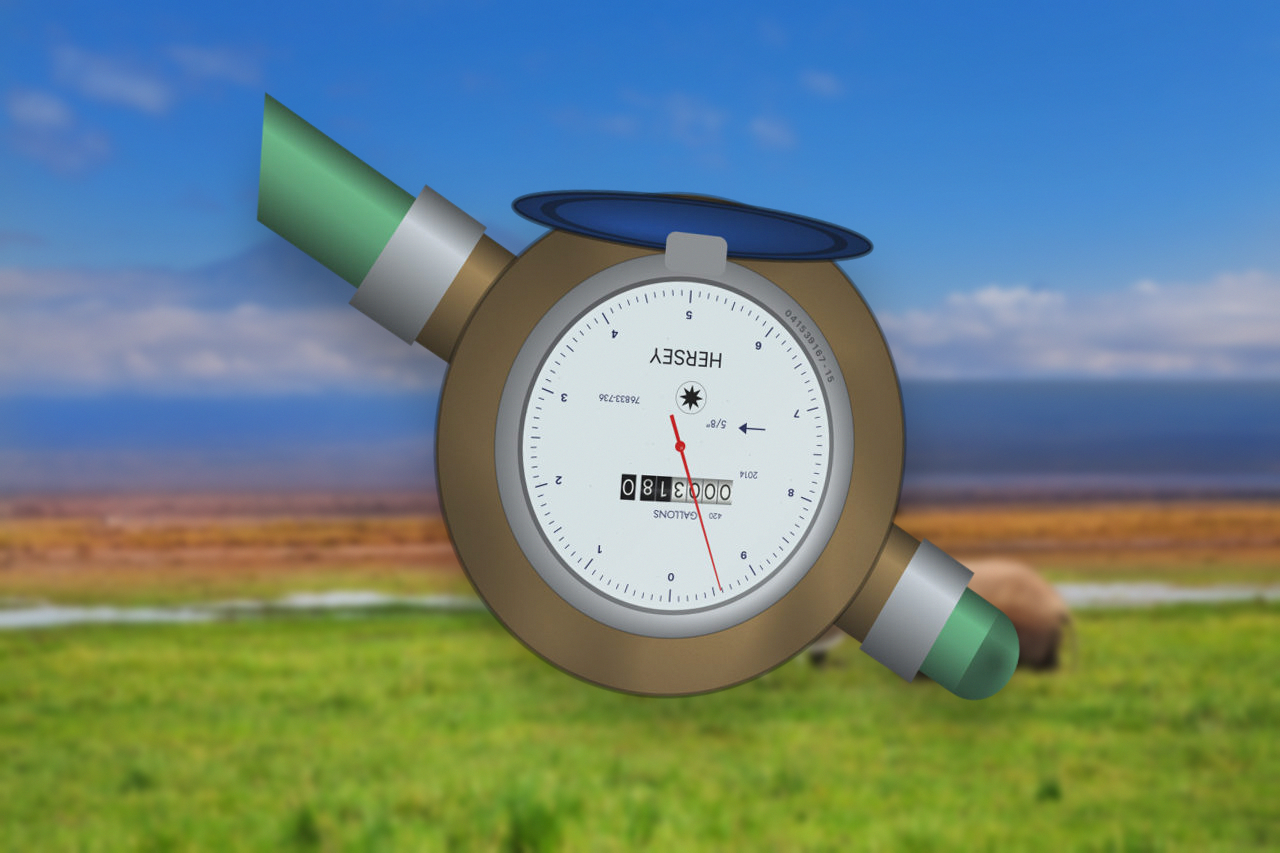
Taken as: 3179.4 gal
